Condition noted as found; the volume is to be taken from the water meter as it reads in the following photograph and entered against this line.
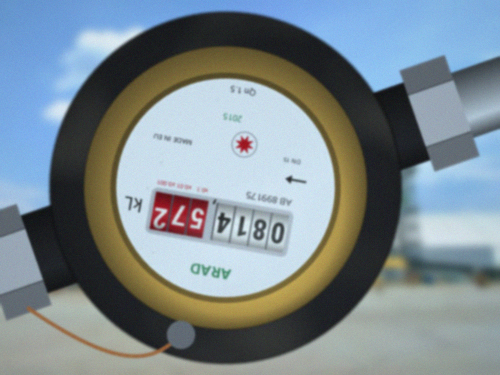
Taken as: 814.572 kL
